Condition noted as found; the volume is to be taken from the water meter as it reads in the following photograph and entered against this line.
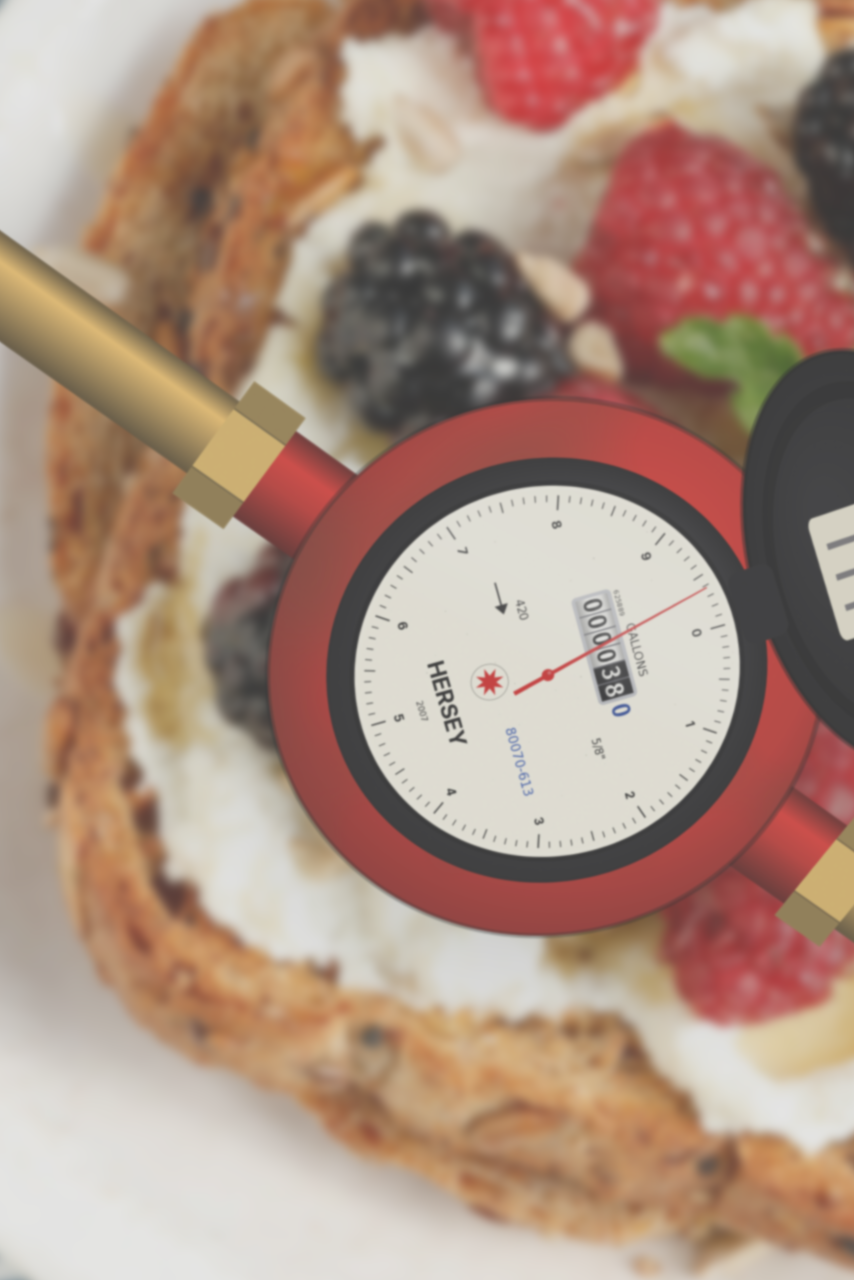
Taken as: 379.6 gal
